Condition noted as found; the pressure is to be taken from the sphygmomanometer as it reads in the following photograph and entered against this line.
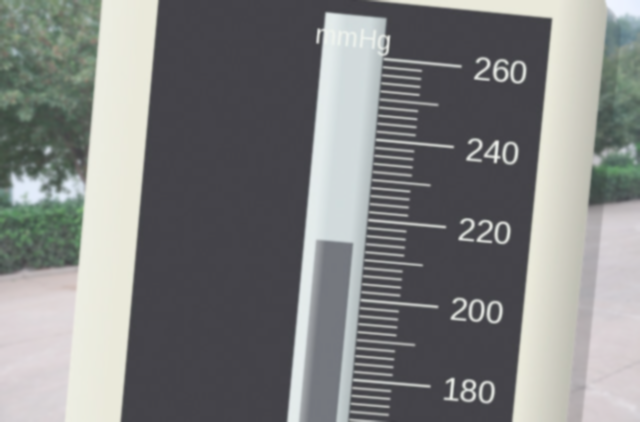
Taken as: 214 mmHg
